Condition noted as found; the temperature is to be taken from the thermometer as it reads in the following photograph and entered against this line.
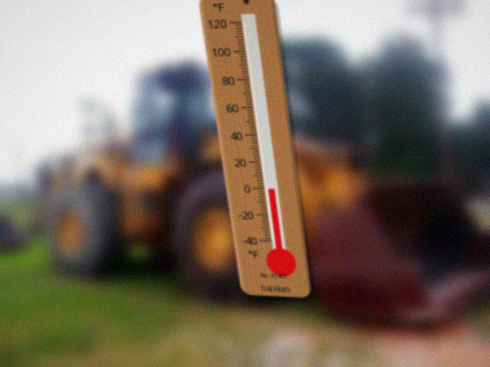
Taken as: 0 °F
